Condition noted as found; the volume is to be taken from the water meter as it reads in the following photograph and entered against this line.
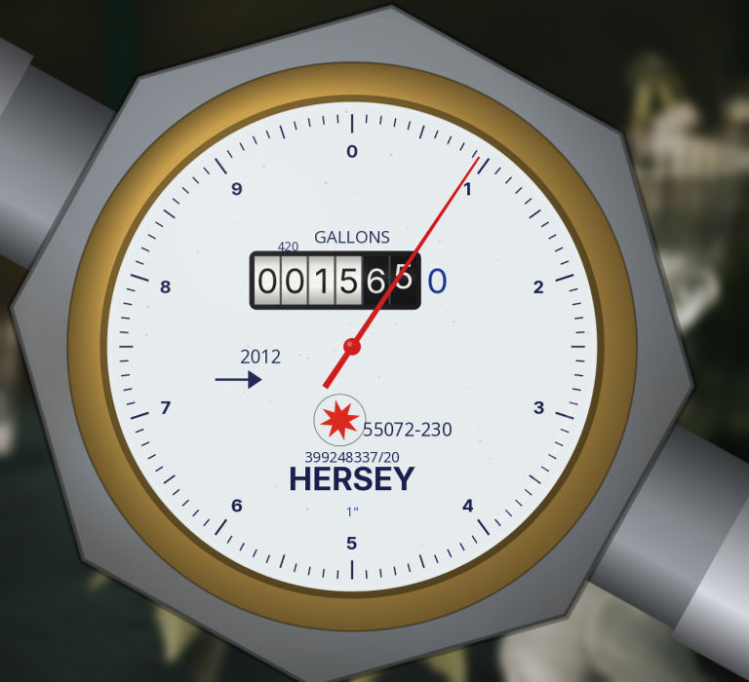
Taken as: 15650.9 gal
